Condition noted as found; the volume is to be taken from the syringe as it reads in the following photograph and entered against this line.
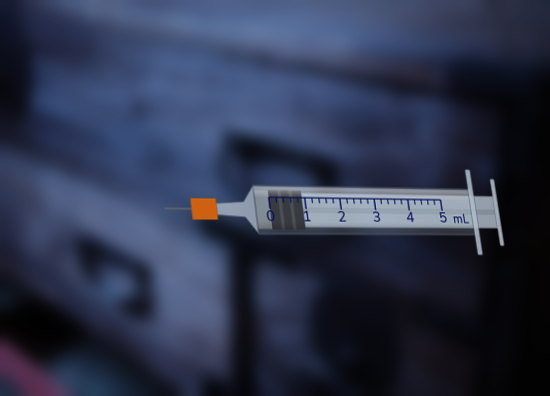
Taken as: 0 mL
